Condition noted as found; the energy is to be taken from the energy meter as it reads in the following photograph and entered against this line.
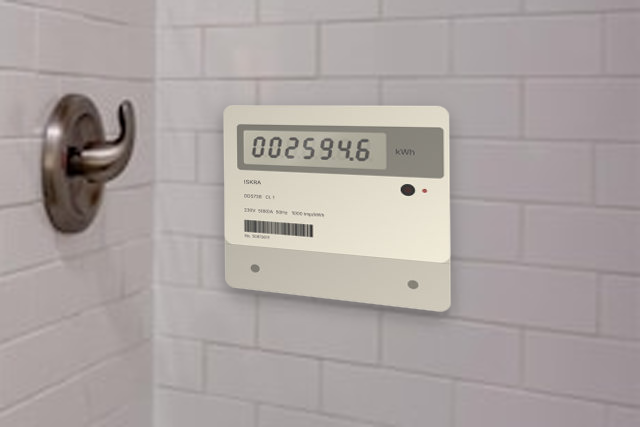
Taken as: 2594.6 kWh
